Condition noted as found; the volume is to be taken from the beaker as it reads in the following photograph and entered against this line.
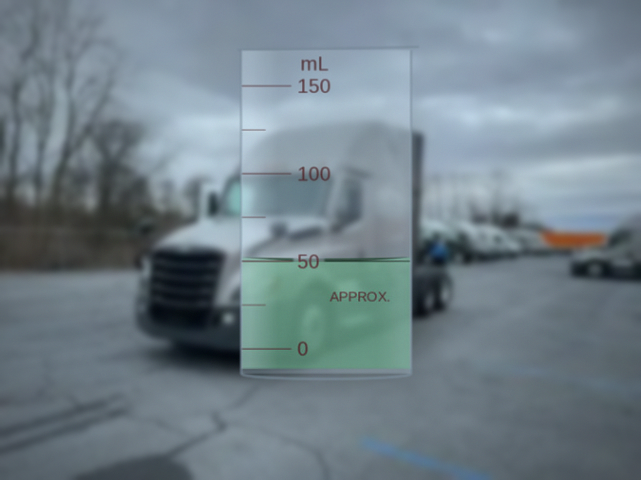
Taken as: 50 mL
